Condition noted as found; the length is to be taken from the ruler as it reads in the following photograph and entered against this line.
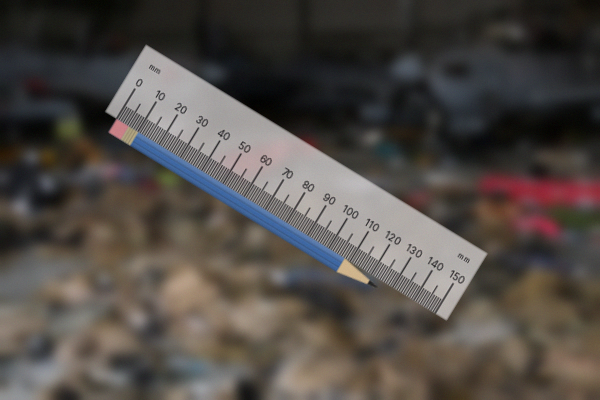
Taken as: 125 mm
